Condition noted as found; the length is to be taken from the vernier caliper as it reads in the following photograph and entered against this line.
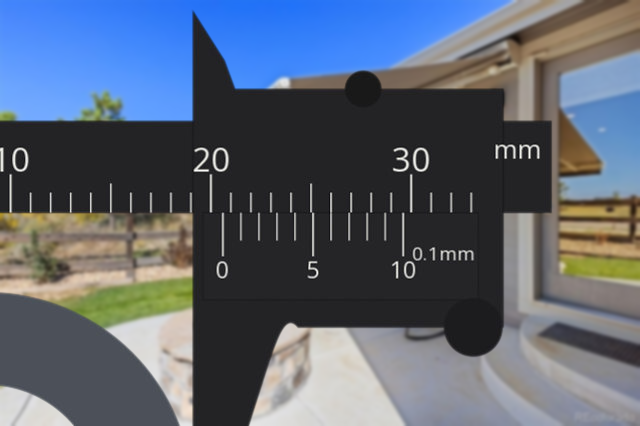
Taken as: 20.6 mm
